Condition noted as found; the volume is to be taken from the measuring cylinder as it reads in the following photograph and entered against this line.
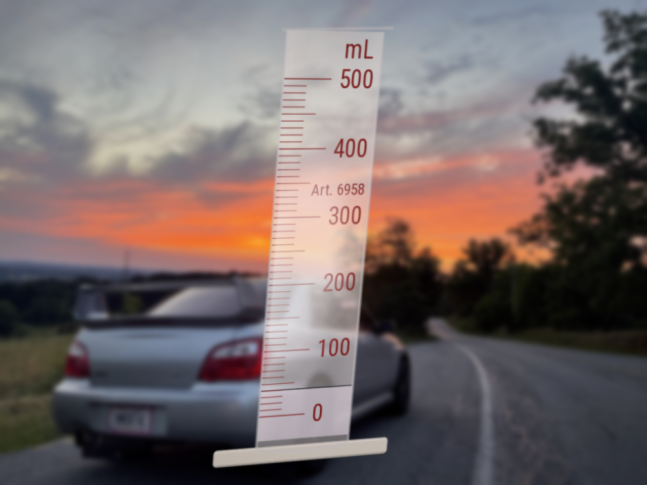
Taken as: 40 mL
